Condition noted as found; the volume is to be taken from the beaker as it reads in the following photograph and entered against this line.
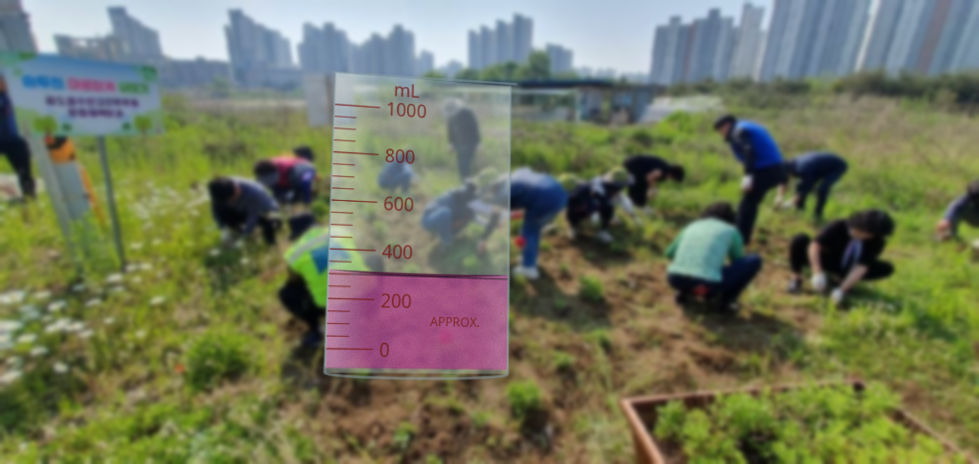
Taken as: 300 mL
